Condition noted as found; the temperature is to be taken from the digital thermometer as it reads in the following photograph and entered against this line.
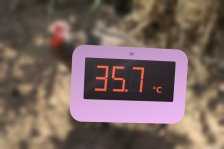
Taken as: 35.7 °C
